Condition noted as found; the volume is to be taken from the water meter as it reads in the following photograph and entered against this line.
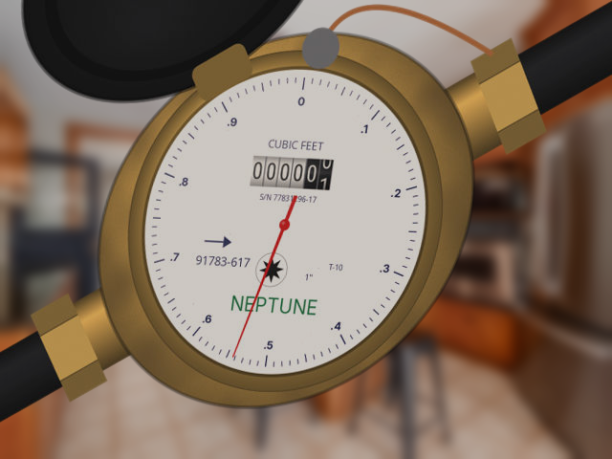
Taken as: 0.54 ft³
